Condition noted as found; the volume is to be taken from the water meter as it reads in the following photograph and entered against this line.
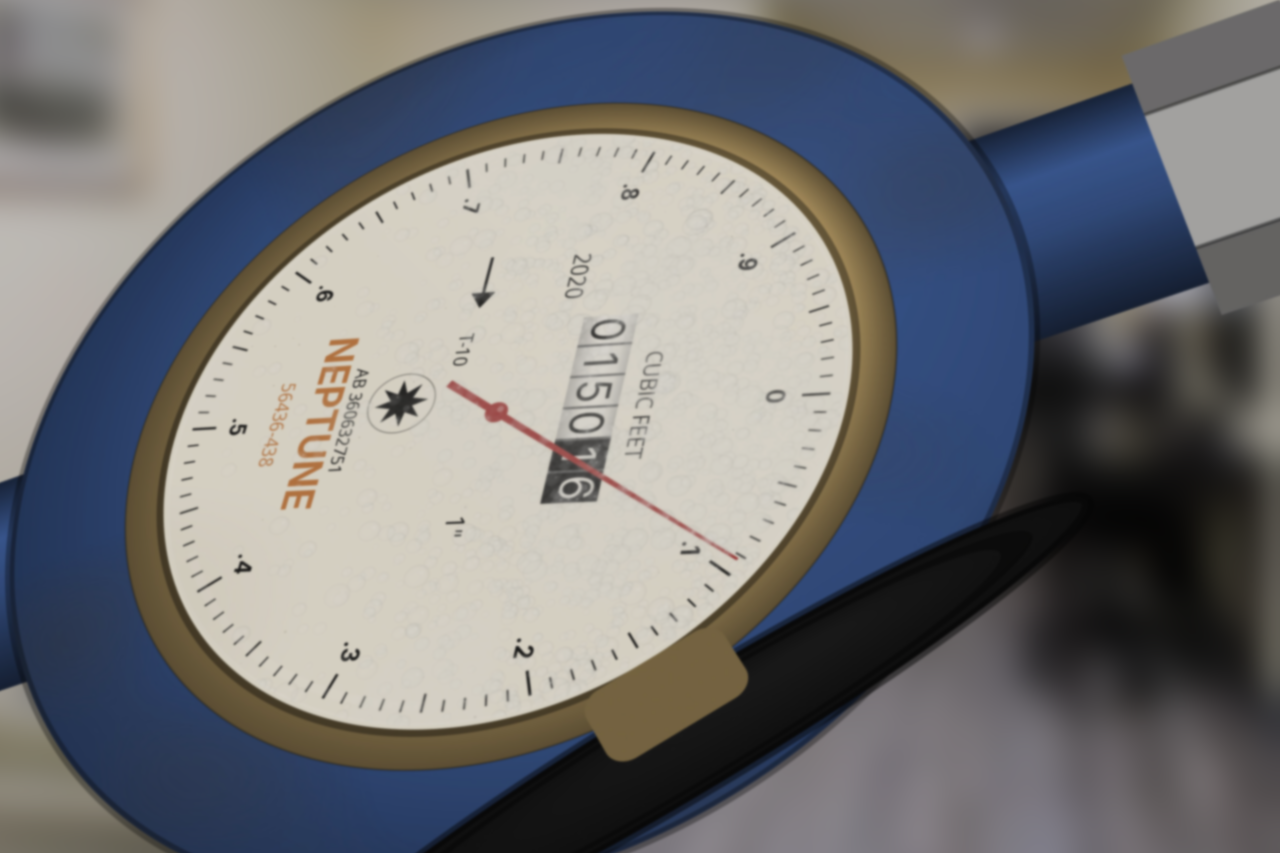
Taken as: 15016.09 ft³
